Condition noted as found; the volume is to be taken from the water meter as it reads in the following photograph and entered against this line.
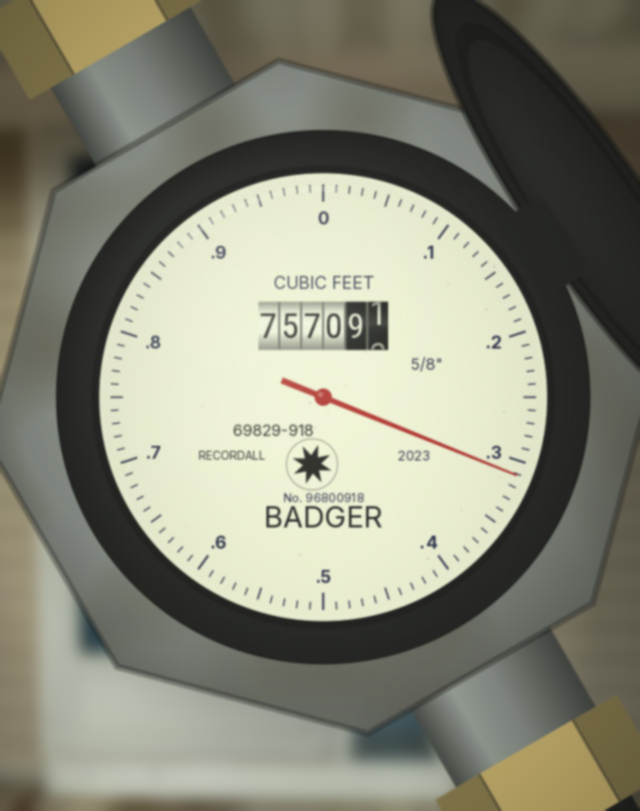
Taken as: 757091.31 ft³
